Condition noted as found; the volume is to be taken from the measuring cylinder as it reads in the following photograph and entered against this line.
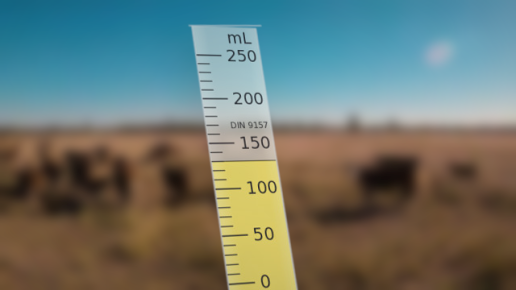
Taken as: 130 mL
